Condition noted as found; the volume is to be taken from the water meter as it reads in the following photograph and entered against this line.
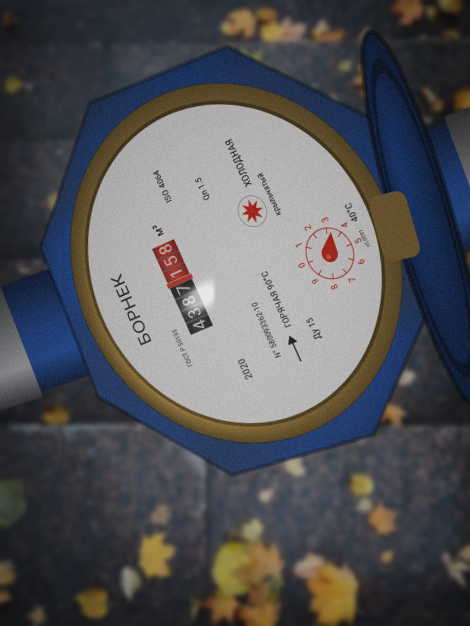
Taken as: 4387.1583 m³
